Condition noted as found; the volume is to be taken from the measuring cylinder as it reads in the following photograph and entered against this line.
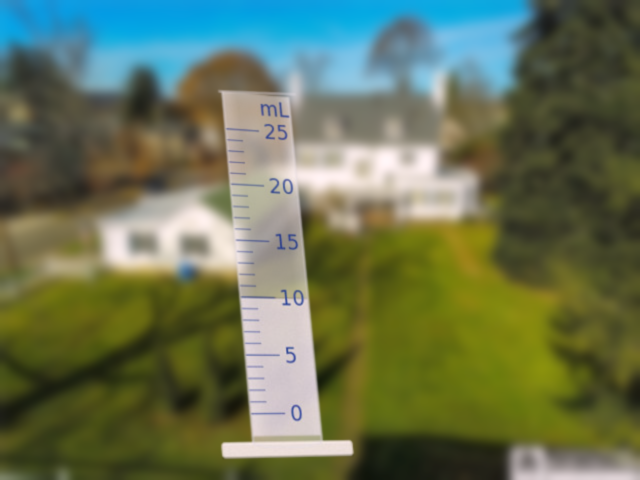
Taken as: 10 mL
